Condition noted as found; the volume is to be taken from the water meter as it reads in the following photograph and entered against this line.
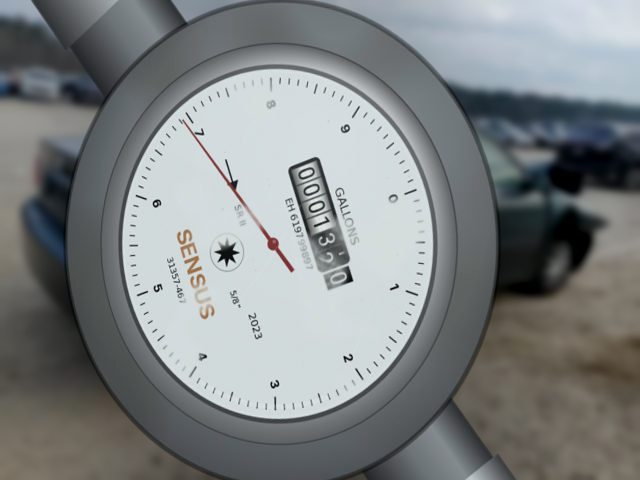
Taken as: 1316.9 gal
